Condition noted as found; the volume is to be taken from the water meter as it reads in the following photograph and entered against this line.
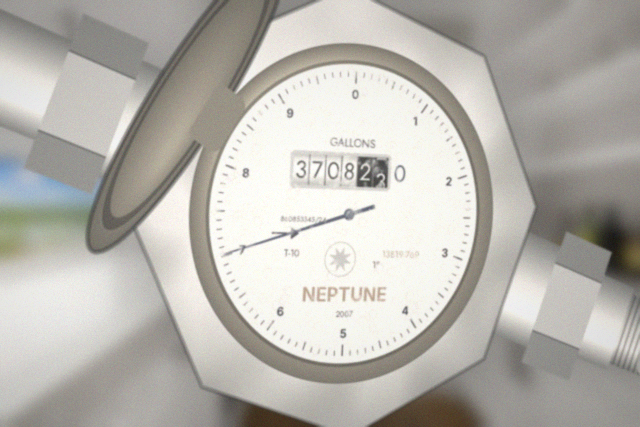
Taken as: 3708227.0 gal
